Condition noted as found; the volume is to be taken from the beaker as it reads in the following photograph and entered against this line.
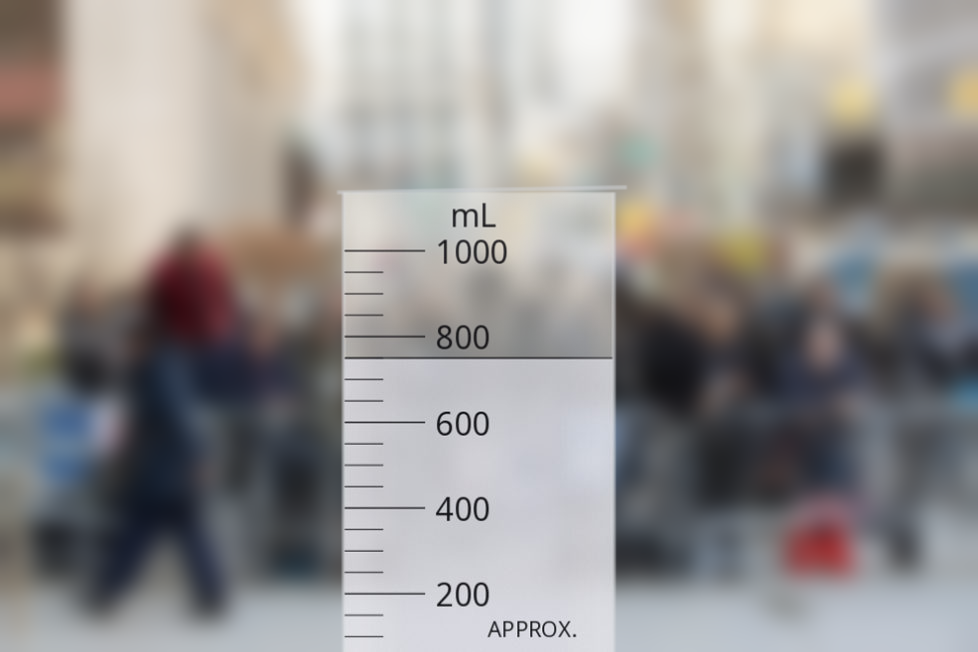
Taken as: 750 mL
